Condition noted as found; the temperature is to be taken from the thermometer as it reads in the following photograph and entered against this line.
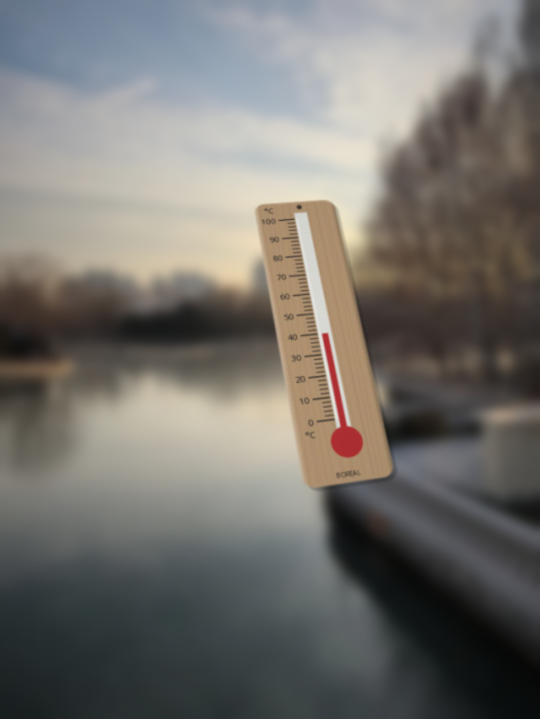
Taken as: 40 °C
